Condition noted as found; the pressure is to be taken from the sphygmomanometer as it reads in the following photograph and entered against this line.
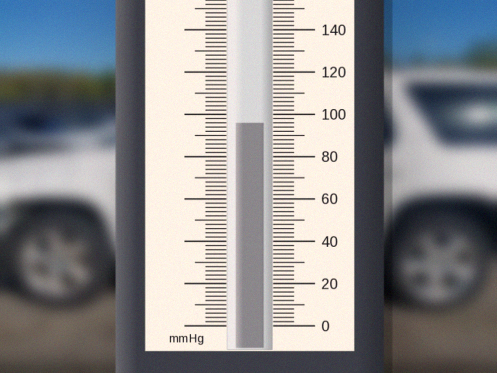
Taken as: 96 mmHg
